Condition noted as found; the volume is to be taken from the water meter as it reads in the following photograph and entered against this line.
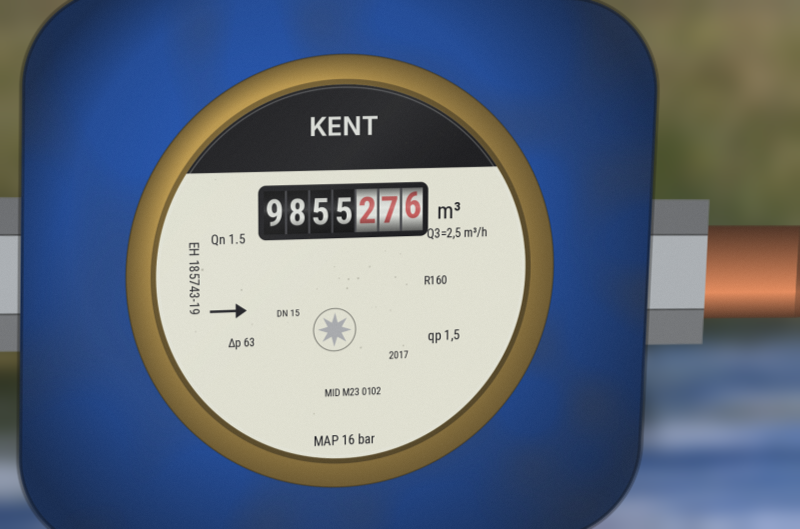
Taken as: 9855.276 m³
